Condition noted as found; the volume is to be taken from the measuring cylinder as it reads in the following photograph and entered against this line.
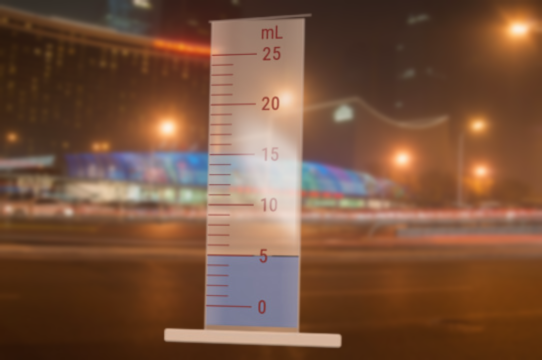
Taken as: 5 mL
